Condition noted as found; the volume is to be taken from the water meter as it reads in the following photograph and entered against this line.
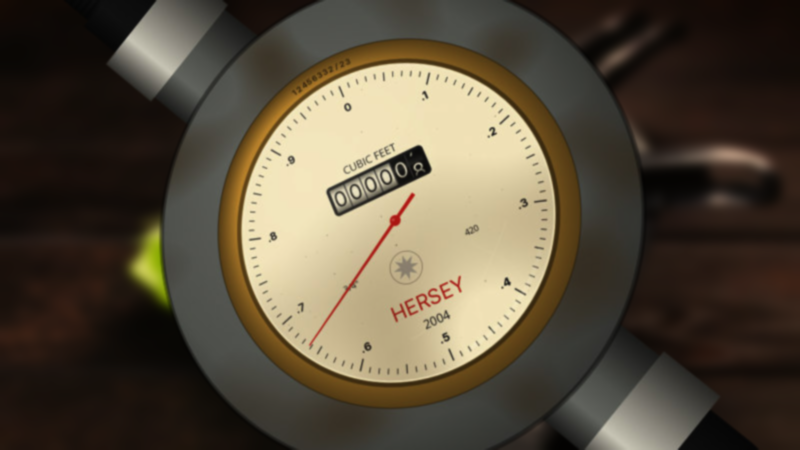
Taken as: 7.66 ft³
